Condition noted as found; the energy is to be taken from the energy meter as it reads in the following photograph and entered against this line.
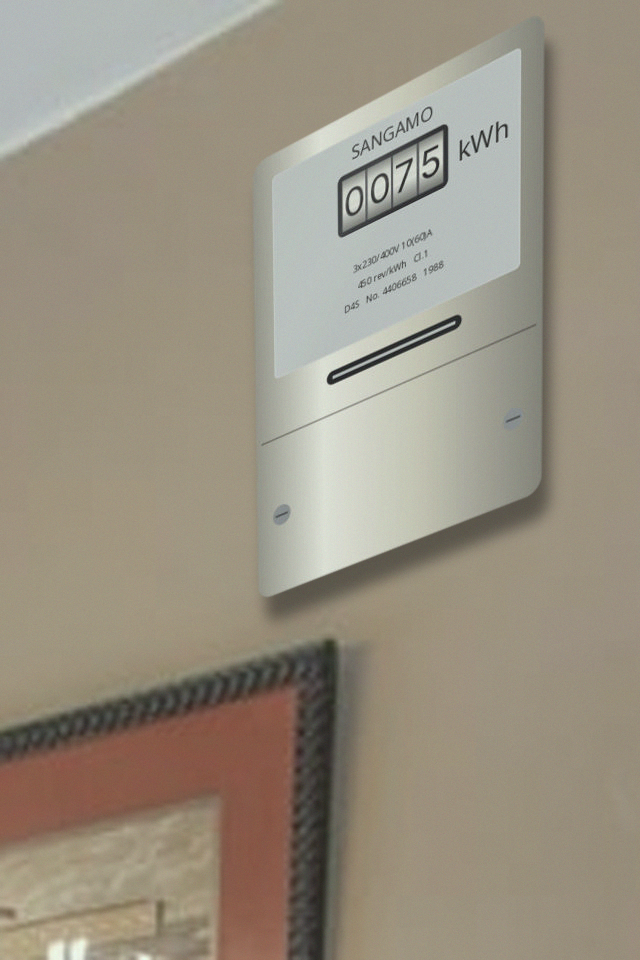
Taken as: 75 kWh
